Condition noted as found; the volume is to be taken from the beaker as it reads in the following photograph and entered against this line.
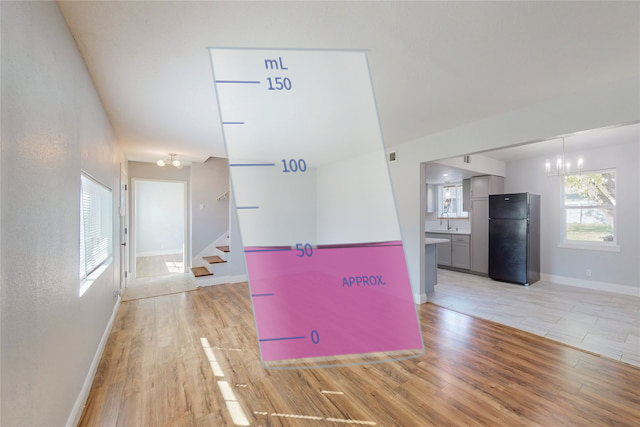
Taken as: 50 mL
